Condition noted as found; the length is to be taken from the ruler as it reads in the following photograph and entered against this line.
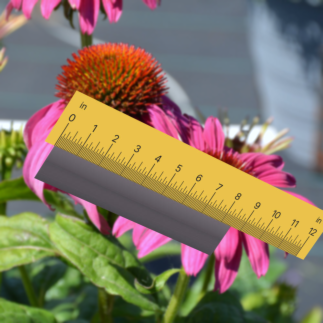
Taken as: 8.5 in
